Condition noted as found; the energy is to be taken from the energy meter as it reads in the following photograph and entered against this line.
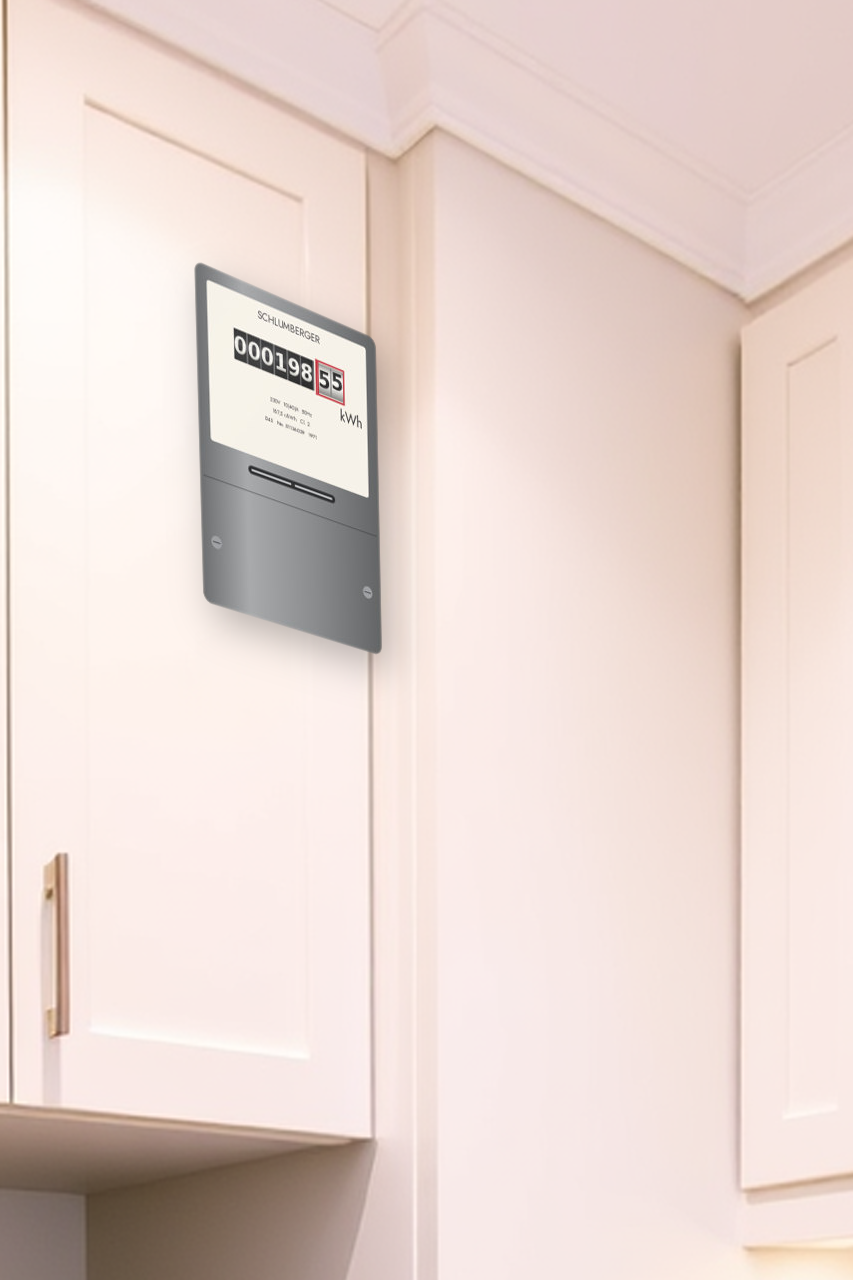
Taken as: 198.55 kWh
